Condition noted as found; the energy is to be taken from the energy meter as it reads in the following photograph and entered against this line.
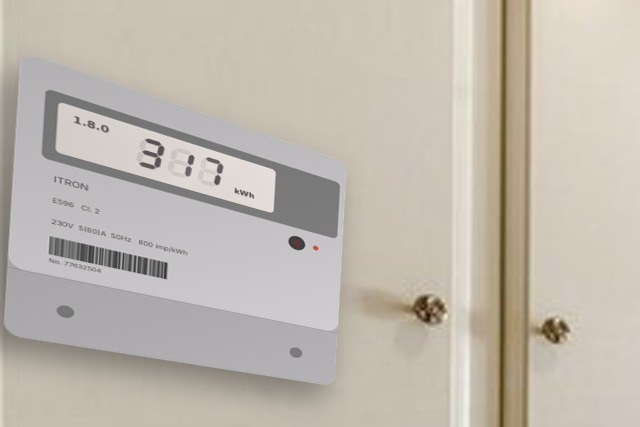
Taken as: 317 kWh
